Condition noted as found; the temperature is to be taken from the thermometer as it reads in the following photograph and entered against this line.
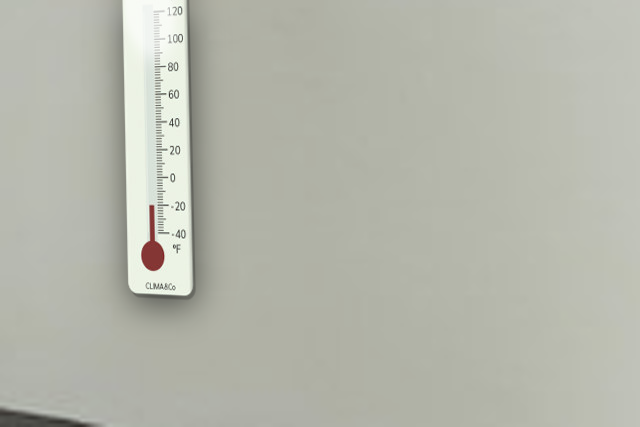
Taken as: -20 °F
